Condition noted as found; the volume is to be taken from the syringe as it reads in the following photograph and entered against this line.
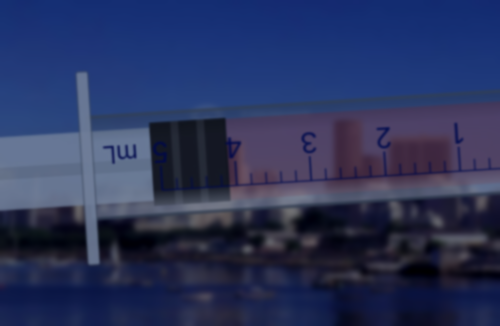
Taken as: 4.1 mL
